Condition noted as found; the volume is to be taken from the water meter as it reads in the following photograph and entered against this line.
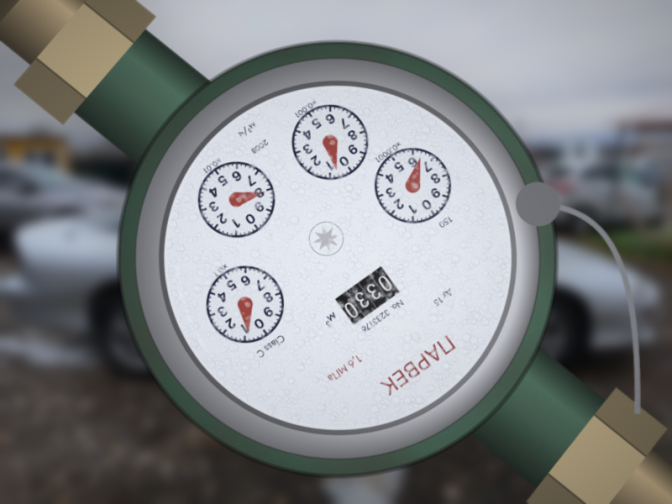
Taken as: 330.0806 m³
